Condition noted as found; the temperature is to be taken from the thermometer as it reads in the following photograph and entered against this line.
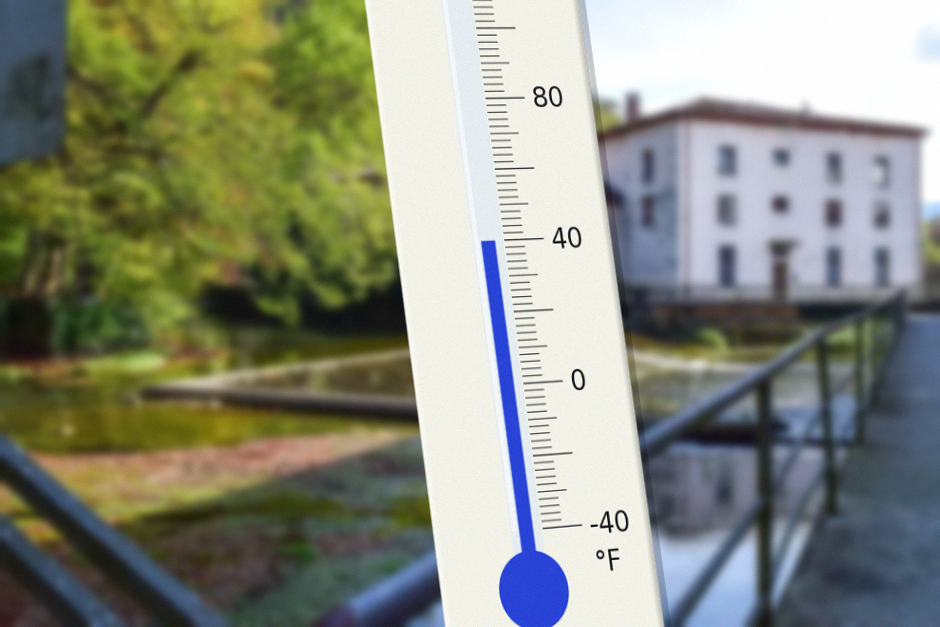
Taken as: 40 °F
